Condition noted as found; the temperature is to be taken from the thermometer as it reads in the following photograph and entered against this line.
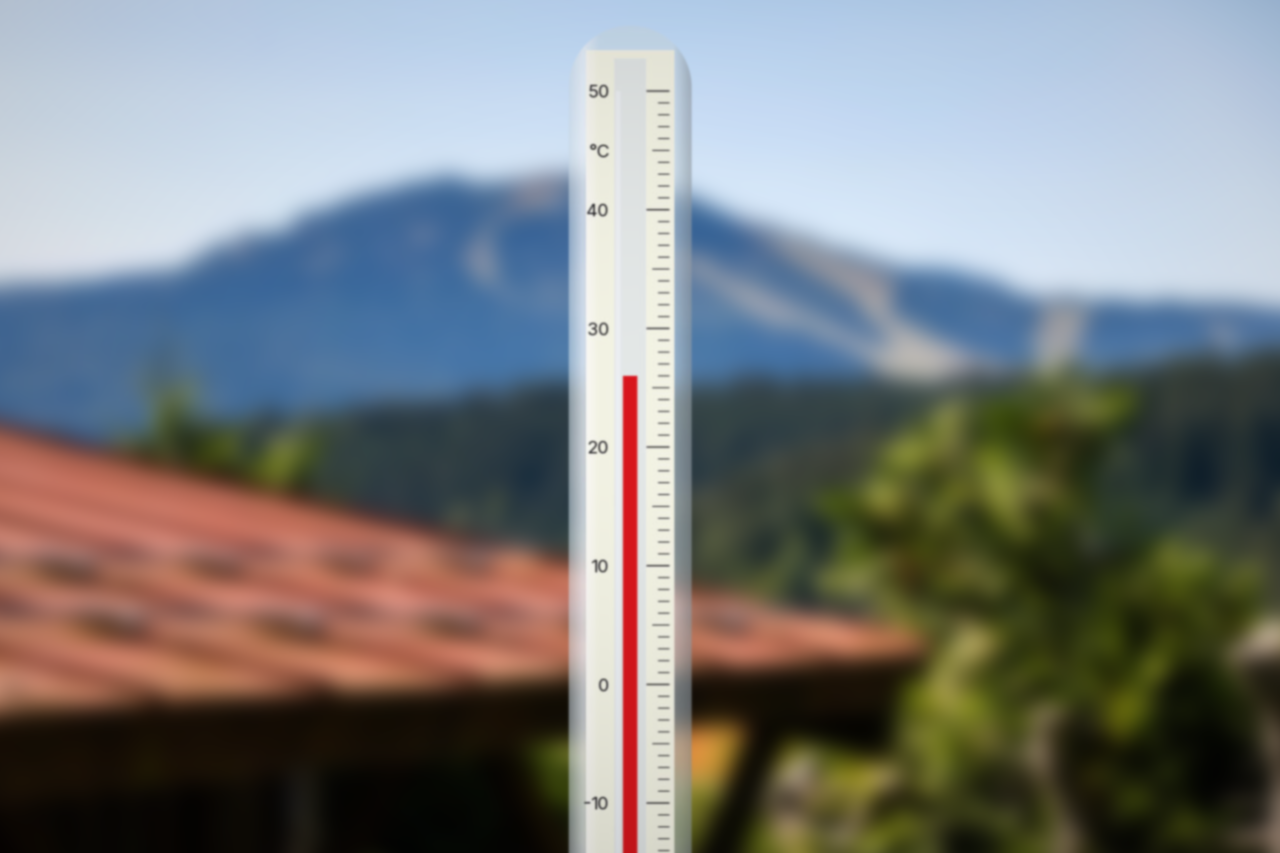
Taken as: 26 °C
